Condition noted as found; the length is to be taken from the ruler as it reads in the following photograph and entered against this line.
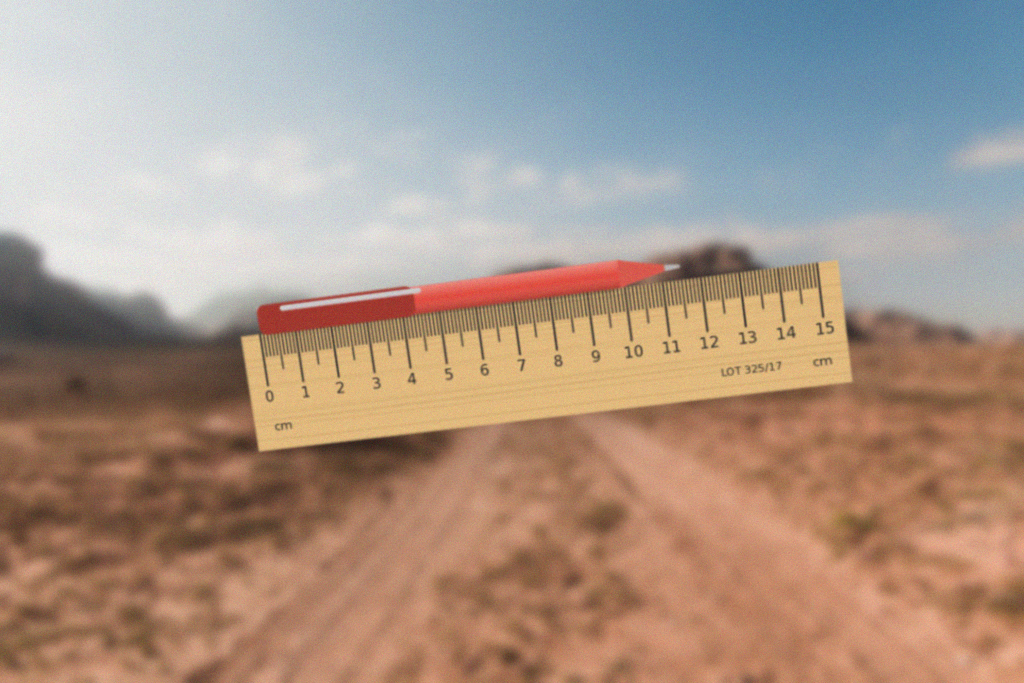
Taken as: 11.5 cm
